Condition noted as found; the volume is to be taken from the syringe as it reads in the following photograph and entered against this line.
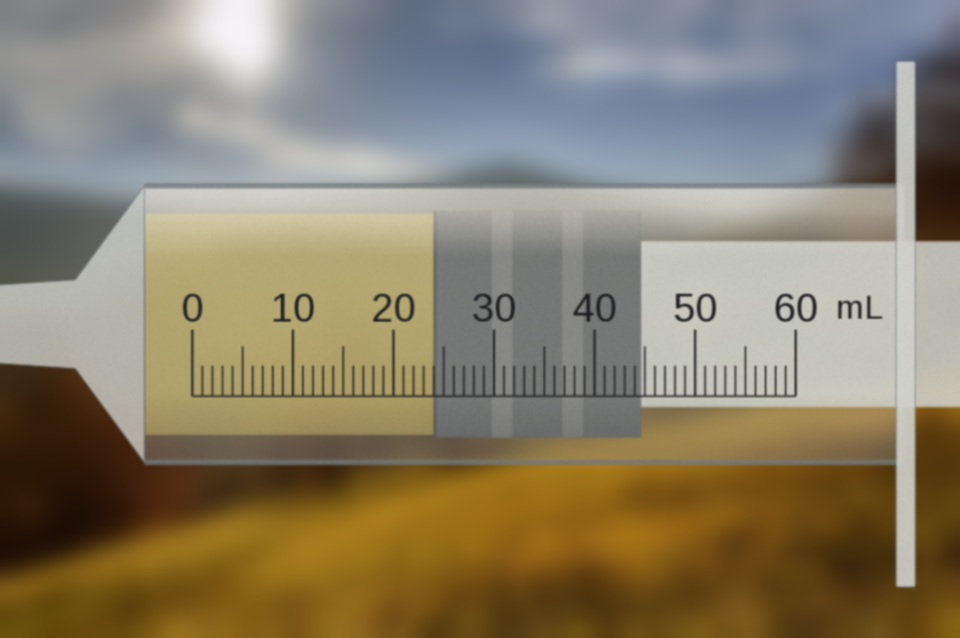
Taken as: 24 mL
